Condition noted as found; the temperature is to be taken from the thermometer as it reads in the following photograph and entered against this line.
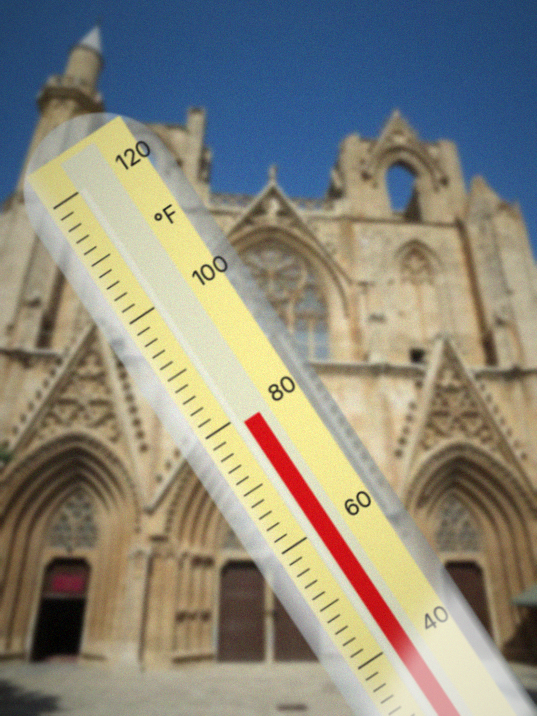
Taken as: 79 °F
